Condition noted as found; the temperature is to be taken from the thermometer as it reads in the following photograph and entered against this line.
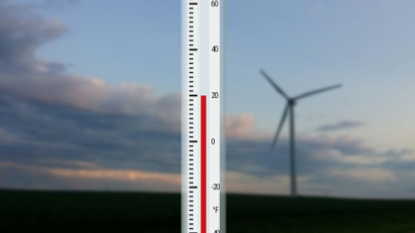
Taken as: 20 °F
